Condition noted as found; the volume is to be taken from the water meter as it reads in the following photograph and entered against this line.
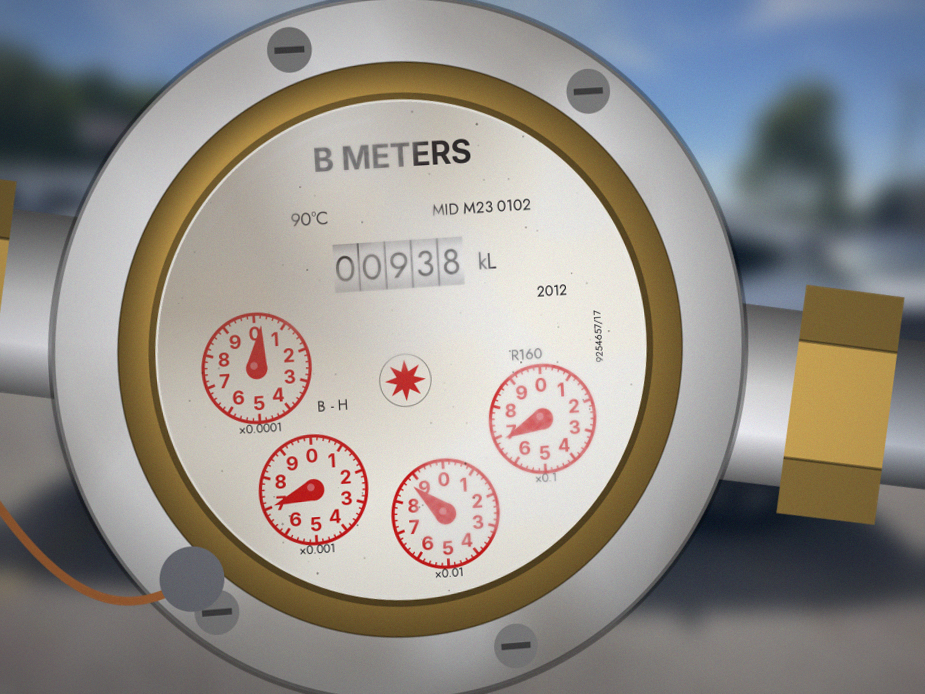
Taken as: 938.6870 kL
